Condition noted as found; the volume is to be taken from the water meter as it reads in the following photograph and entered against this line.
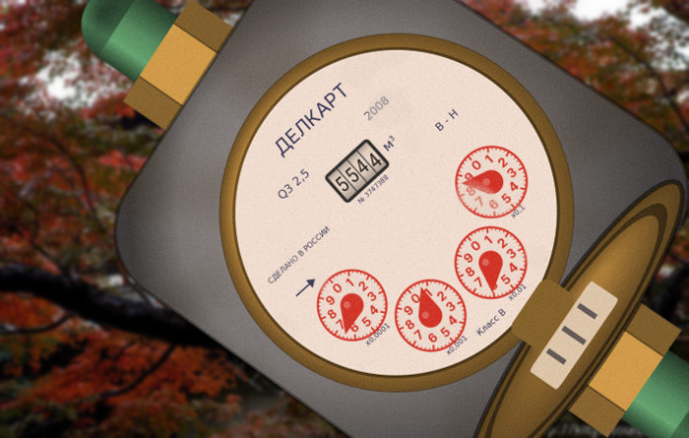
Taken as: 5543.8606 m³
